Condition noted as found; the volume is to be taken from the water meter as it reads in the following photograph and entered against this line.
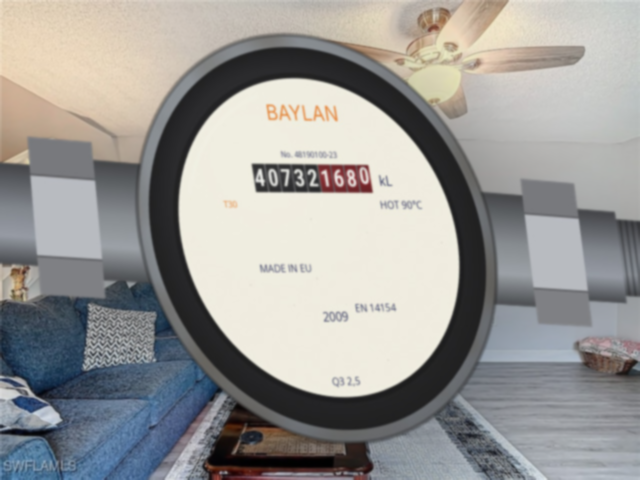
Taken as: 40732.1680 kL
